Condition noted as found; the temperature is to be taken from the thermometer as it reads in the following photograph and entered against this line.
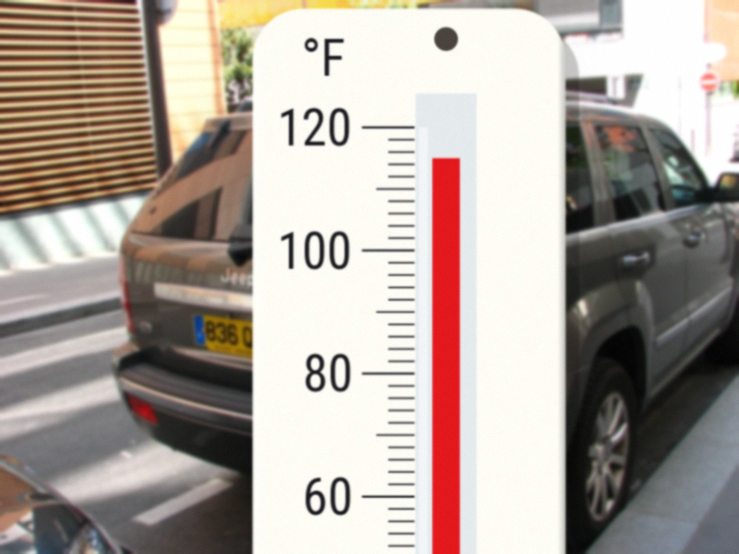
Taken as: 115 °F
